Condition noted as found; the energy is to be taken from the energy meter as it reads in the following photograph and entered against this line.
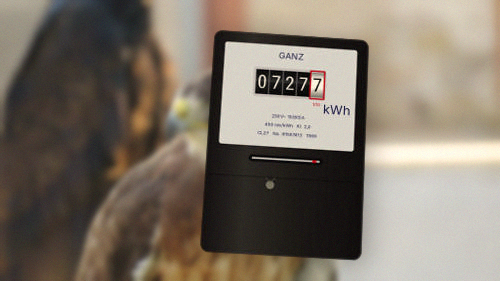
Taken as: 727.7 kWh
